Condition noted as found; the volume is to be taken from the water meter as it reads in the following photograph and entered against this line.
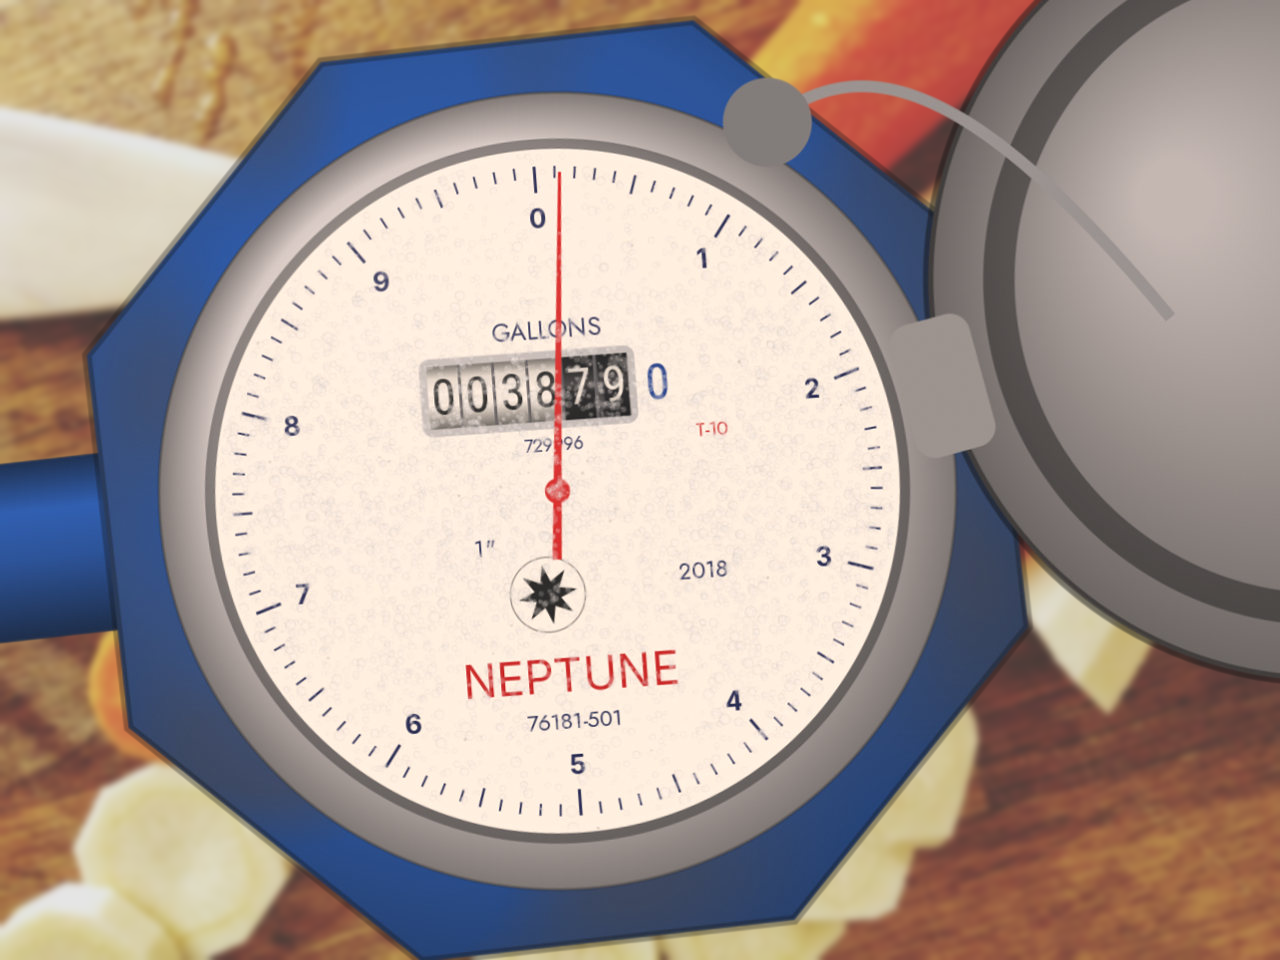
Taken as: 38790.1 gal
